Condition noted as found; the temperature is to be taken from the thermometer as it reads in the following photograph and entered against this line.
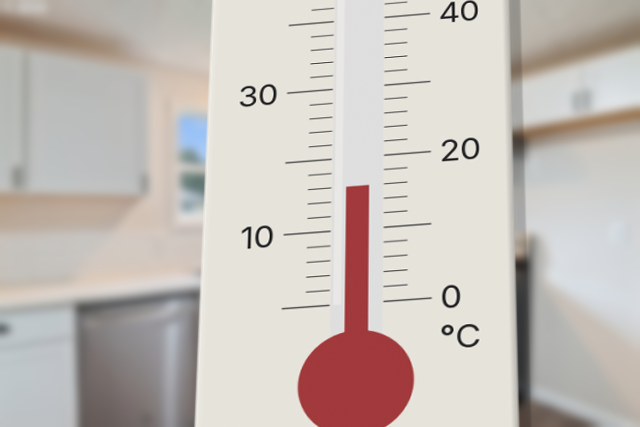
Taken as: 16 °C
